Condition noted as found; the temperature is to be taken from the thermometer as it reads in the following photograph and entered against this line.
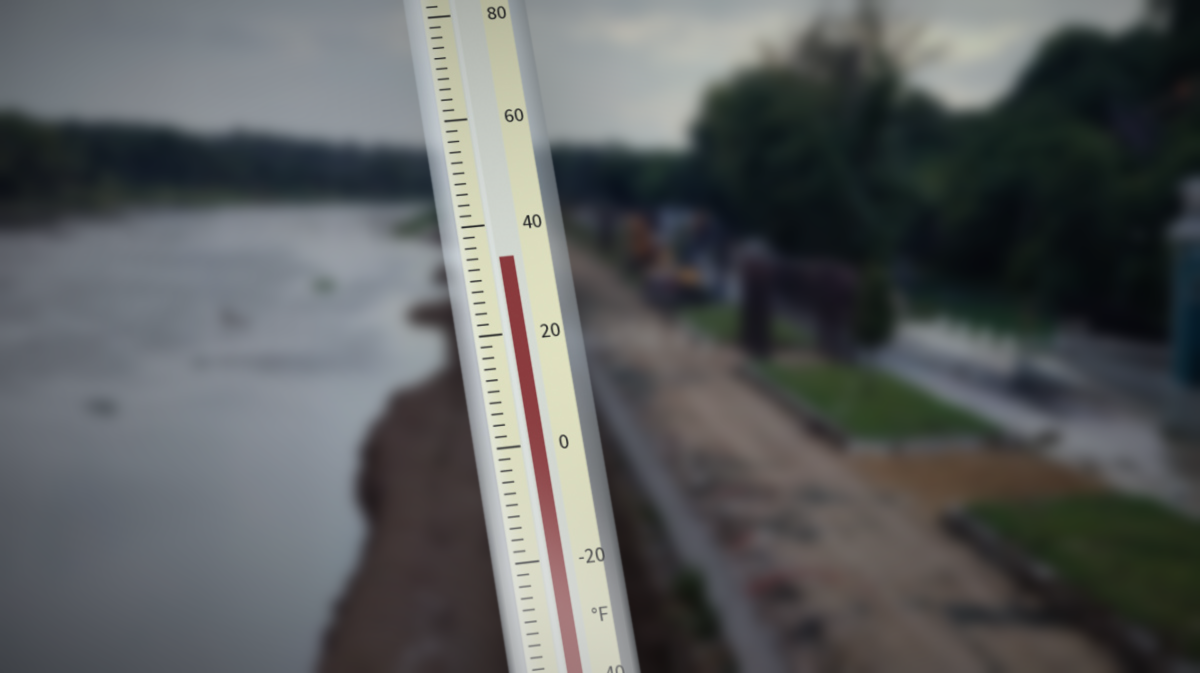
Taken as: 34 °F
